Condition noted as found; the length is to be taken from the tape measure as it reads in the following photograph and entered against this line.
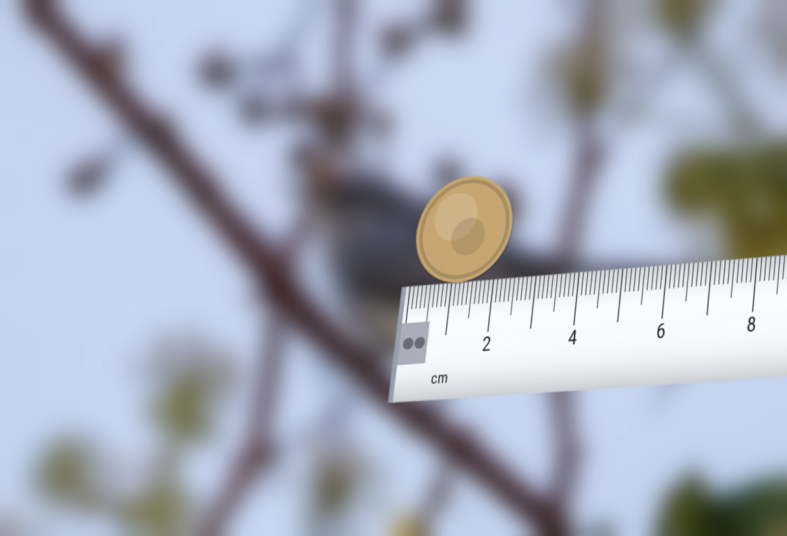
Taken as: 2.3 cm
